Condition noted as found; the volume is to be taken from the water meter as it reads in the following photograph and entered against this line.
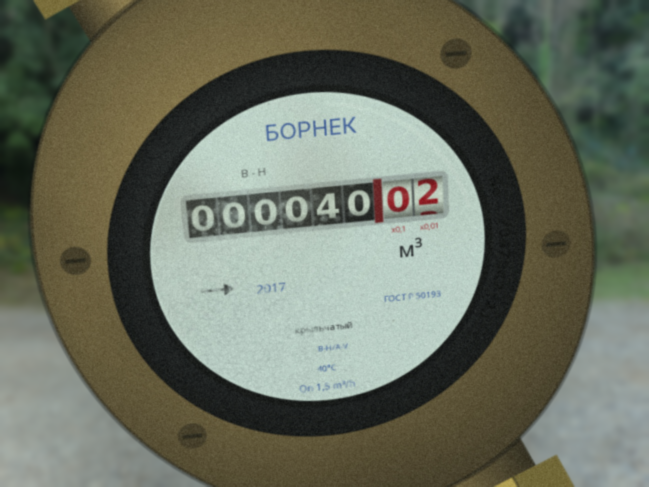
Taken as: 40.02 m³
